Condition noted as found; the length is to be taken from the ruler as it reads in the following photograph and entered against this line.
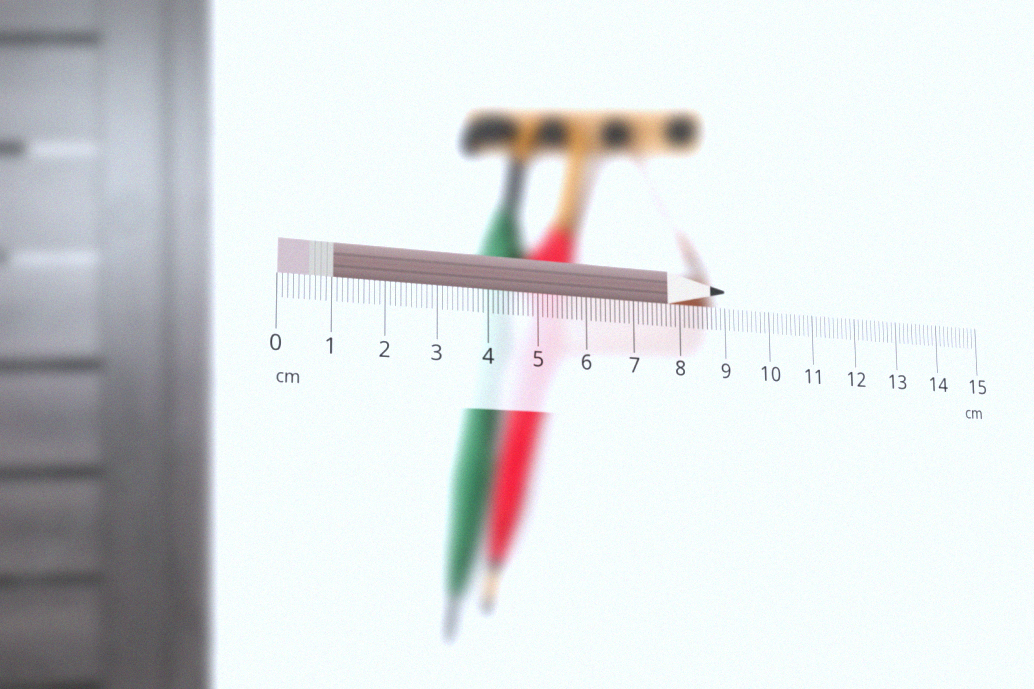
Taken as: 9 cm
